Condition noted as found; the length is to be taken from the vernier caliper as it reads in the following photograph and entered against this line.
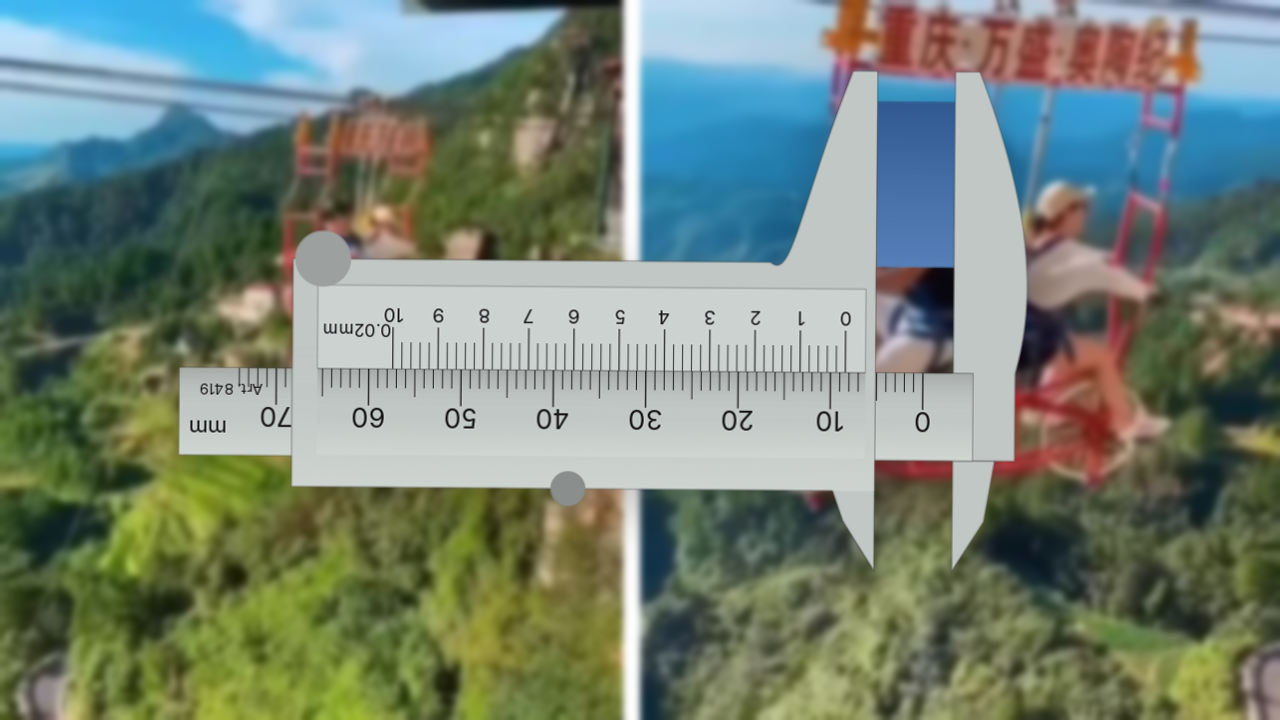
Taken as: 8.4 mm
